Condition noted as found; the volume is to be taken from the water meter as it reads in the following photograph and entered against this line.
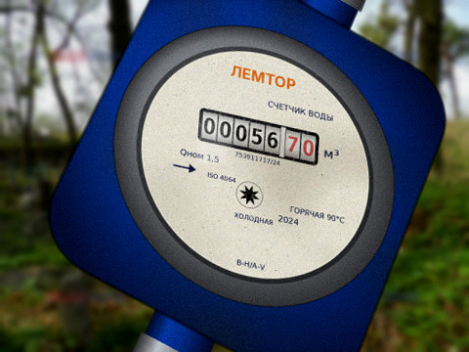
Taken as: 56.70 m³
